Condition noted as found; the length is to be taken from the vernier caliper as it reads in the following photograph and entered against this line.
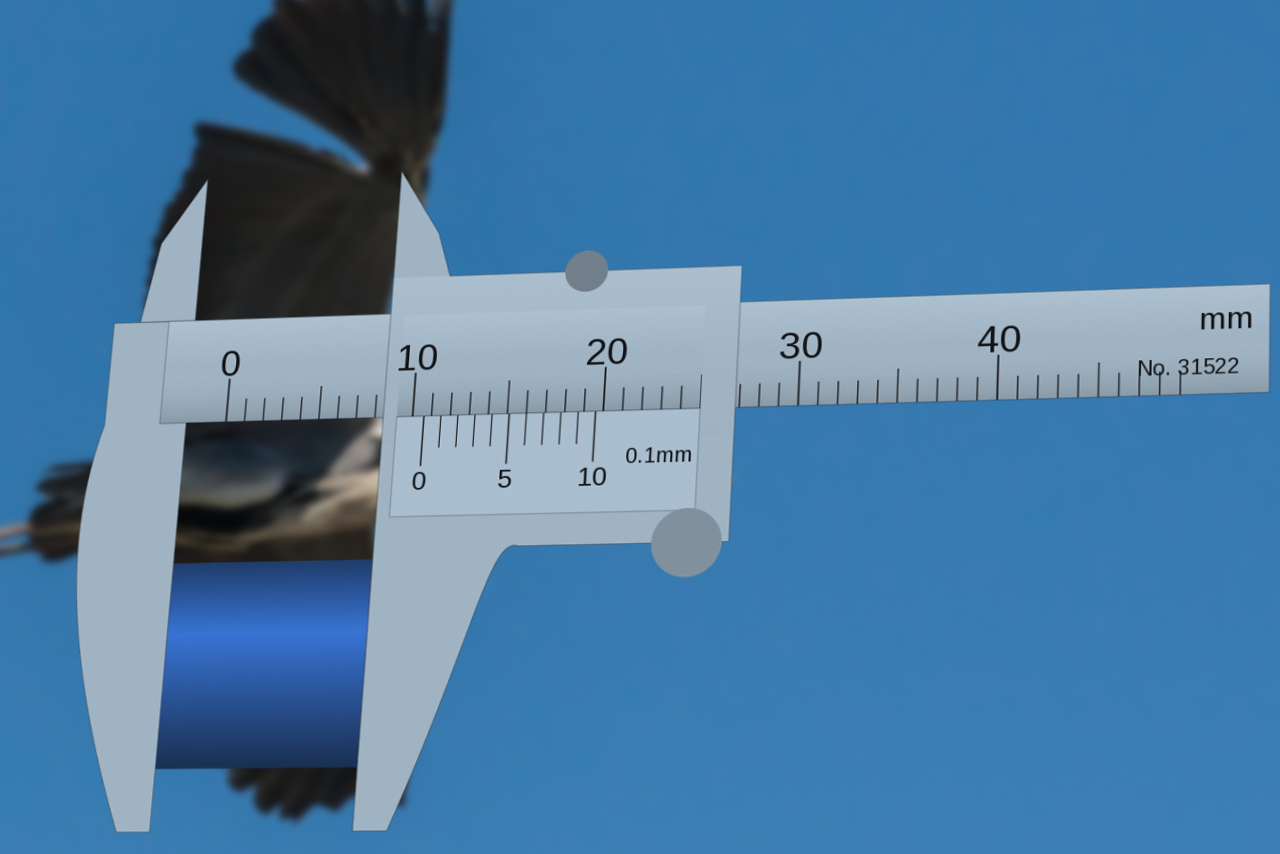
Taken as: 10.6 mm
